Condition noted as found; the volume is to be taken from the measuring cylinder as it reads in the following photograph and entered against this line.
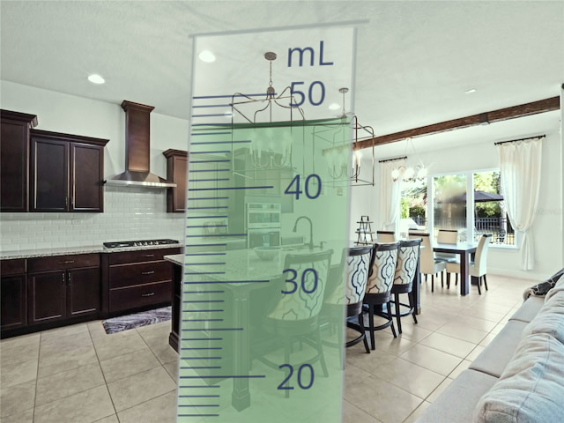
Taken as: 46.5 mL
